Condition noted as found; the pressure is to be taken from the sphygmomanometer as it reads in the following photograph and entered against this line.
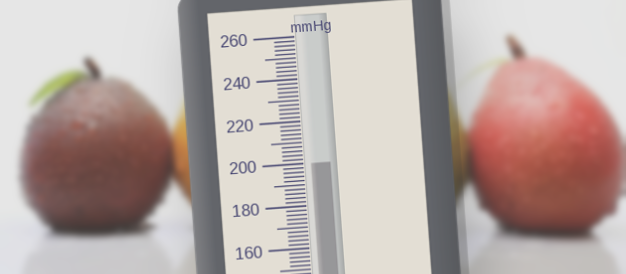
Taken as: 200 mmHg
